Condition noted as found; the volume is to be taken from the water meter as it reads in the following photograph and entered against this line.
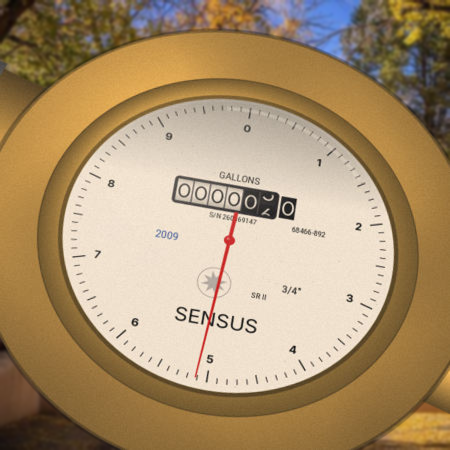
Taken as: 55.1 gal
